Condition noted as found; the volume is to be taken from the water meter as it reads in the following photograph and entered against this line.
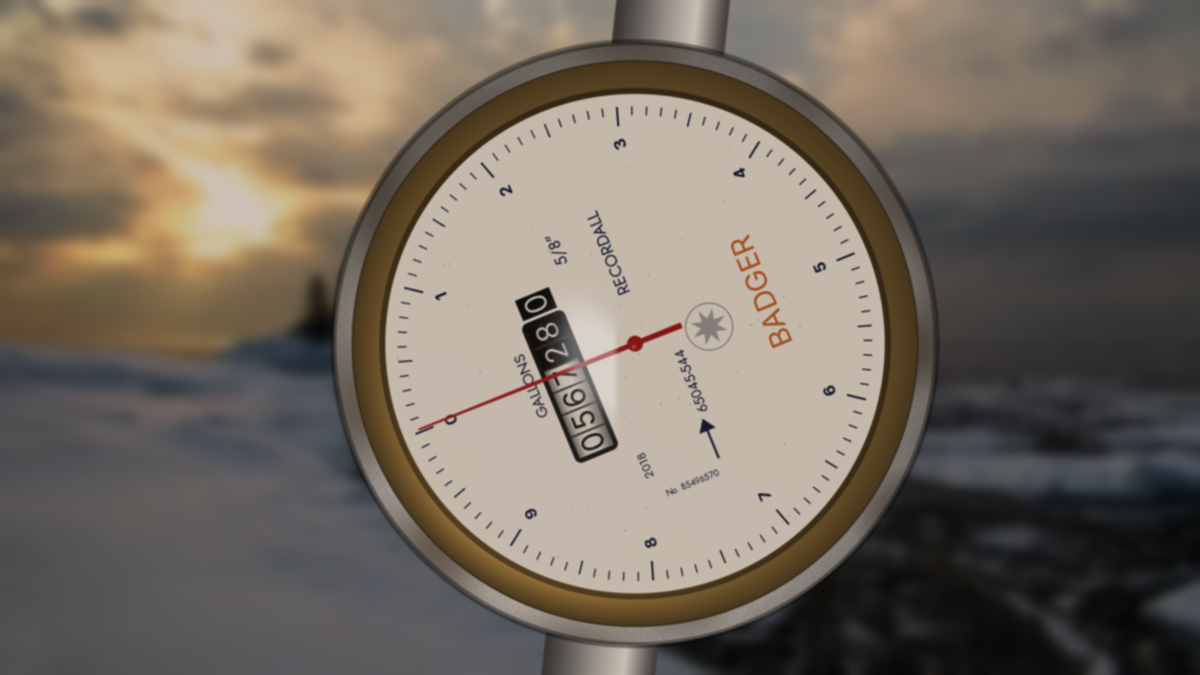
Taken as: 567280.0 gal
